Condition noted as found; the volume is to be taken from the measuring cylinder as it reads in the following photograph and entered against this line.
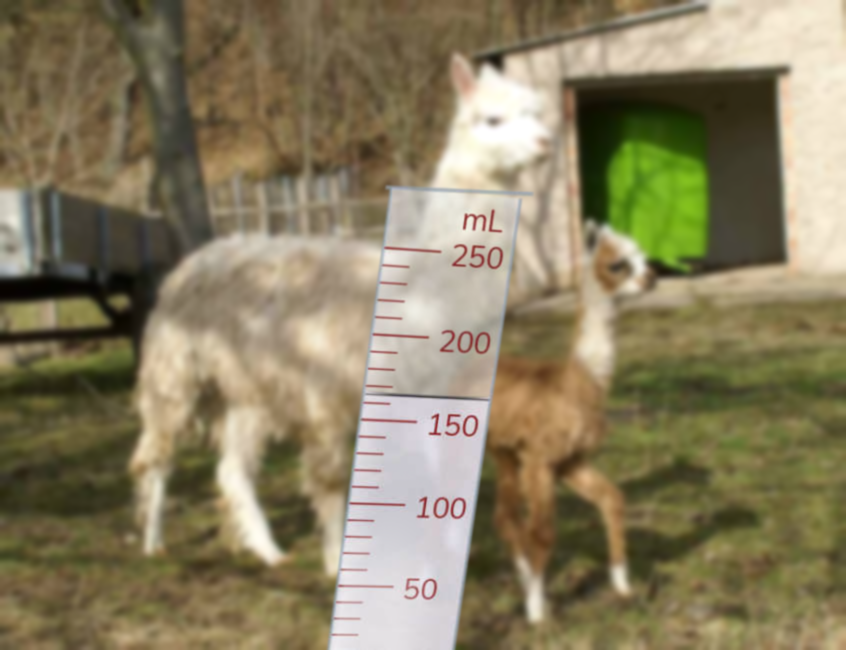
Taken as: 165 mL
